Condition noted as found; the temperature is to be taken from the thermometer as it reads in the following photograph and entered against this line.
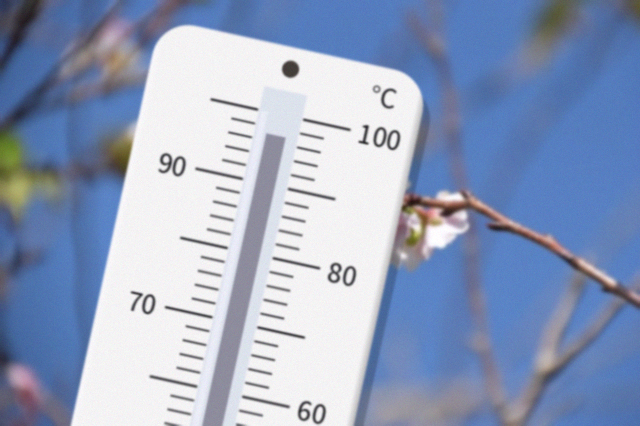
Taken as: 97 °C
